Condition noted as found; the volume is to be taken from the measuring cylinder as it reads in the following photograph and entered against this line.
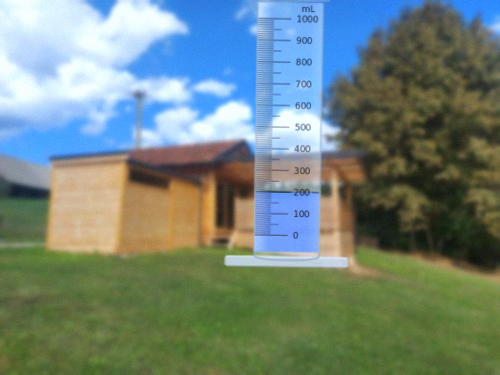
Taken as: 200 mL
